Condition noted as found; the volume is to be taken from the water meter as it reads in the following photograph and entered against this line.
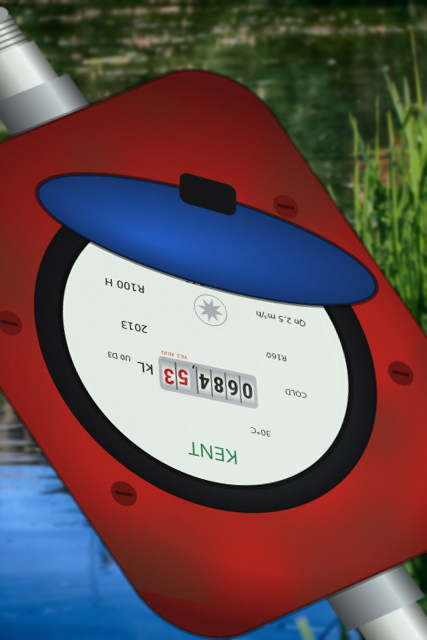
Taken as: 684.53 kL
